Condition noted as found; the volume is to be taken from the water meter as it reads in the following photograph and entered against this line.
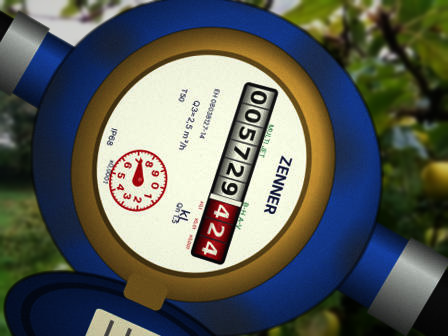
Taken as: 5729.4247 kL
